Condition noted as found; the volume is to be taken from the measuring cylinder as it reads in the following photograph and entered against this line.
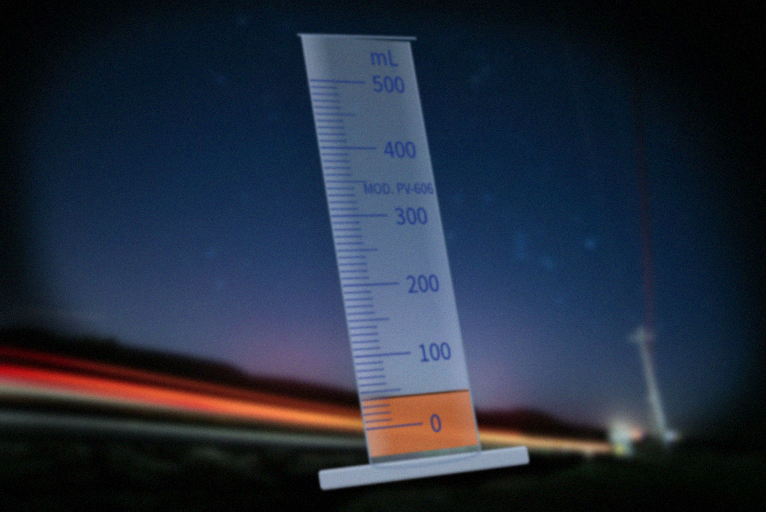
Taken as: 40 mL
